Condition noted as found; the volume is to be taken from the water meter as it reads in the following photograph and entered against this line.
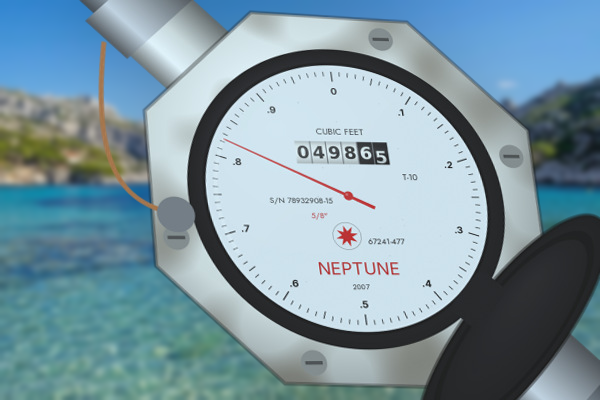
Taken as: 49864.82 ft³
